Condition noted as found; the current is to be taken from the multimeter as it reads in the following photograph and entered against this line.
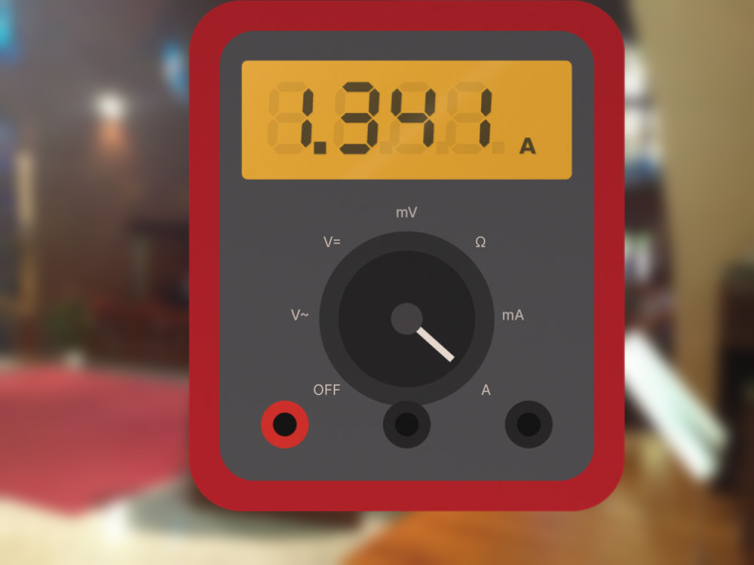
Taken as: 1.341 A
